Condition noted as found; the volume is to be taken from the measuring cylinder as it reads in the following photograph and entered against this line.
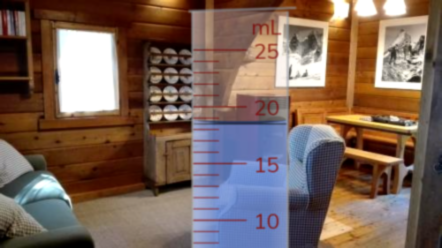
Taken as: 18.5 mL
